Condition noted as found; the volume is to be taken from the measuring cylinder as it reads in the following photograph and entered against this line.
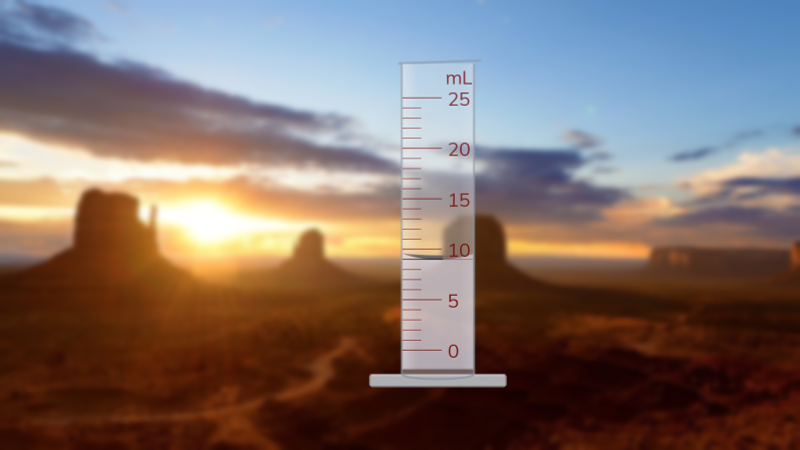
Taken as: 9 mL
